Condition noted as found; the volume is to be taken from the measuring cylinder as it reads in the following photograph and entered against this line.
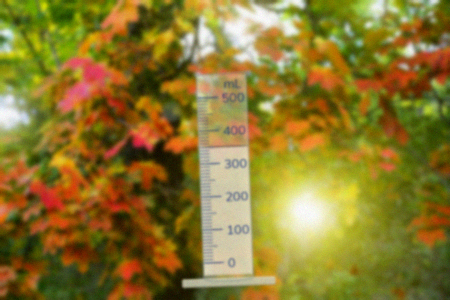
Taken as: 350 mL
